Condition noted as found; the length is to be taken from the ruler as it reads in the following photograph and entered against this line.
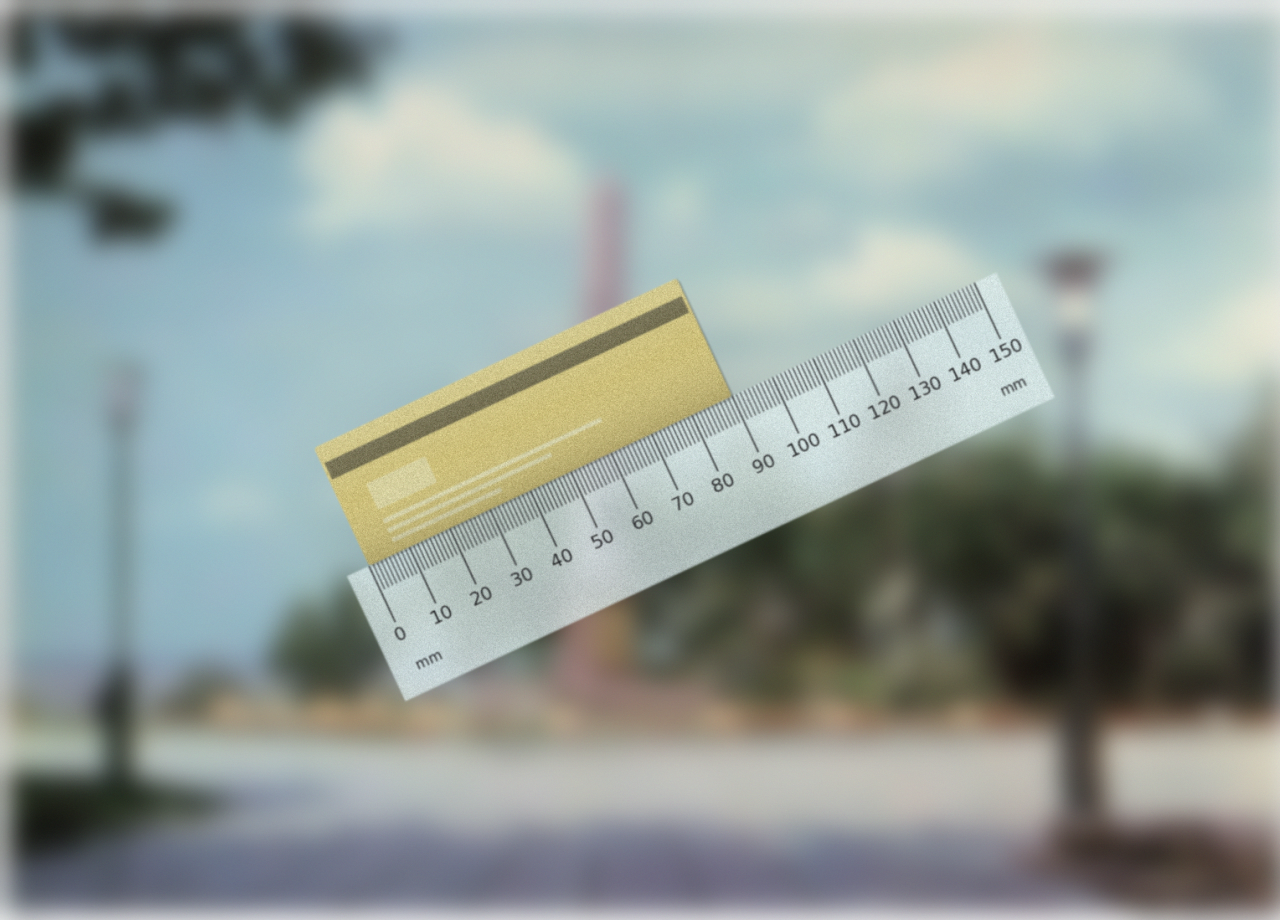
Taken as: 90 mm
